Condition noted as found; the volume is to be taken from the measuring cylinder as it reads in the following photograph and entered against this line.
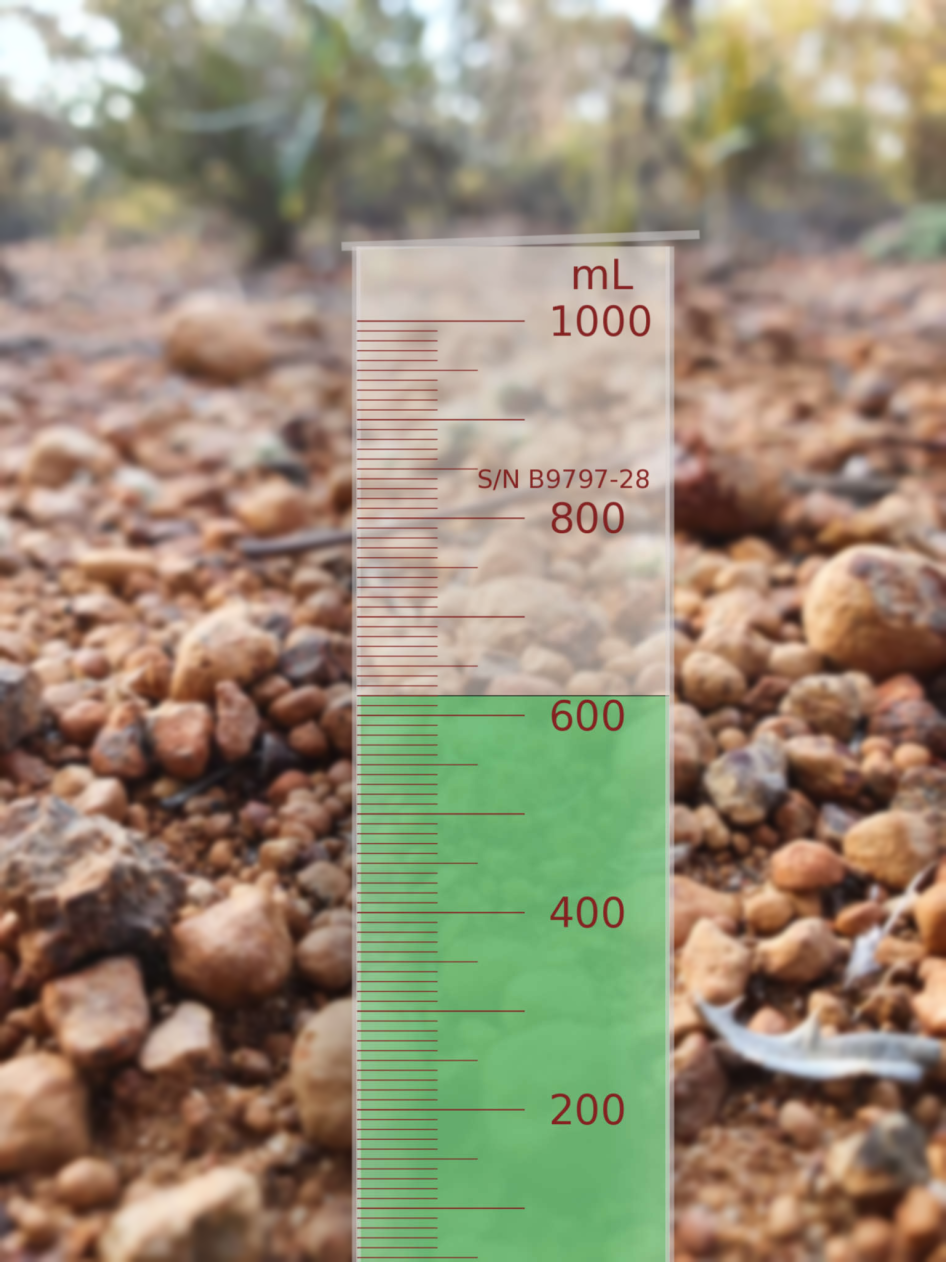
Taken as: 620 mL
